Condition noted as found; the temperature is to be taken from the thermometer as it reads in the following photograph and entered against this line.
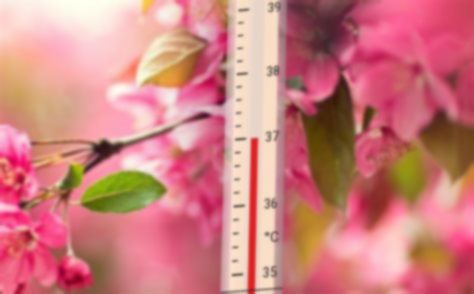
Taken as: 37 °C
